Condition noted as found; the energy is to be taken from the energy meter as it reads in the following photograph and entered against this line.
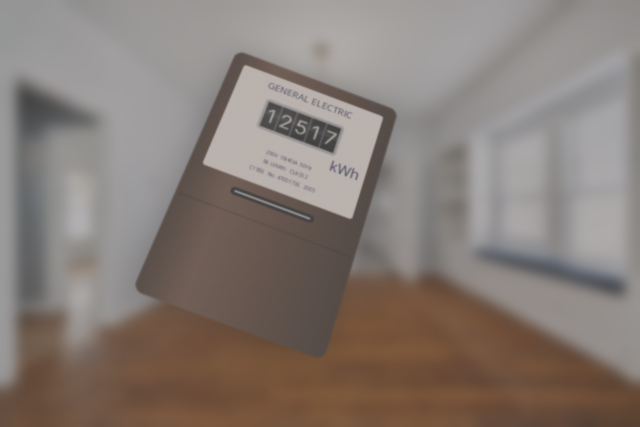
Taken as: 12517 kWh
